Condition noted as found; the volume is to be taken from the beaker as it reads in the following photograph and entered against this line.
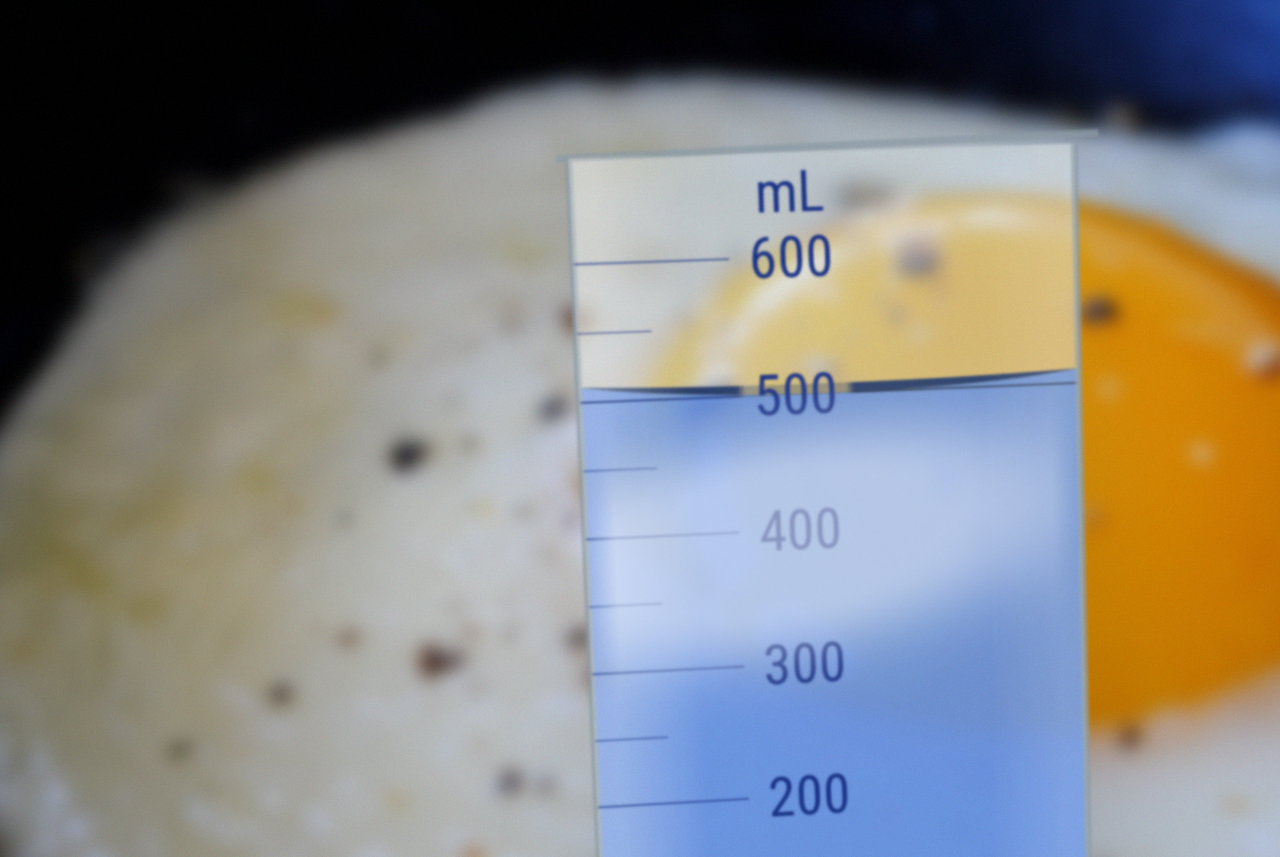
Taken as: 500 mL
